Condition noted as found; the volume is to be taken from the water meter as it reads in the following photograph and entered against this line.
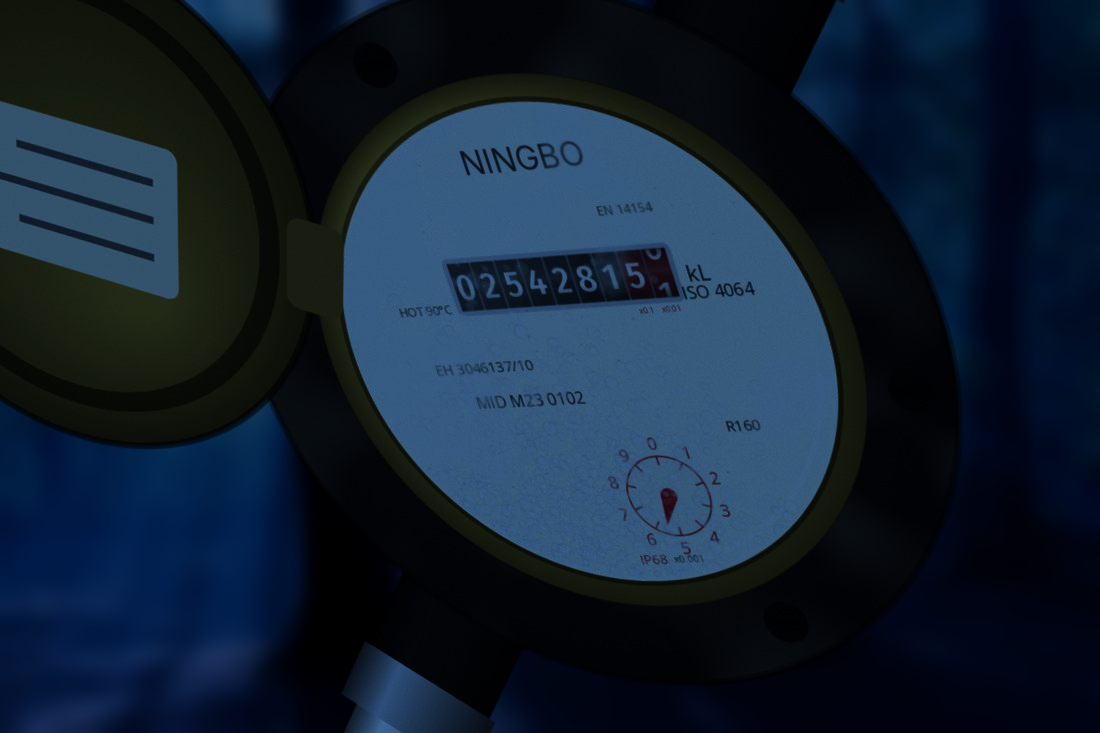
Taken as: 254281.505 kL
